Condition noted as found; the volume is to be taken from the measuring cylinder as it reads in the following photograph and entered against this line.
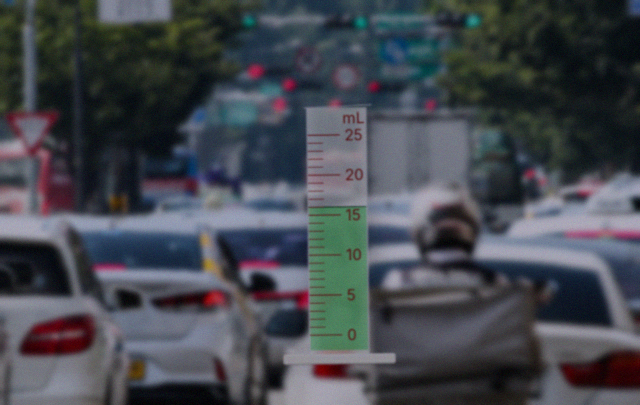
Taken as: 16 mL
